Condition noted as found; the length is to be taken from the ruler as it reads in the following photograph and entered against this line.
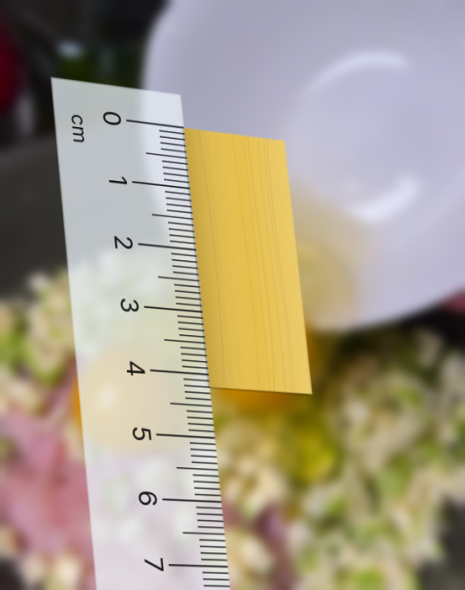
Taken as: 4.2 cm
